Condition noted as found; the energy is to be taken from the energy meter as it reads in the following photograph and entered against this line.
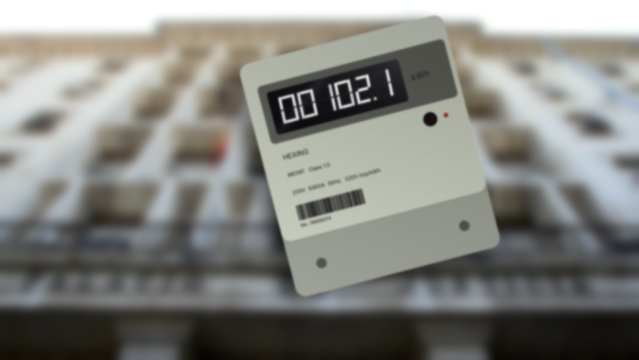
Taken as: 102.1 kWh
